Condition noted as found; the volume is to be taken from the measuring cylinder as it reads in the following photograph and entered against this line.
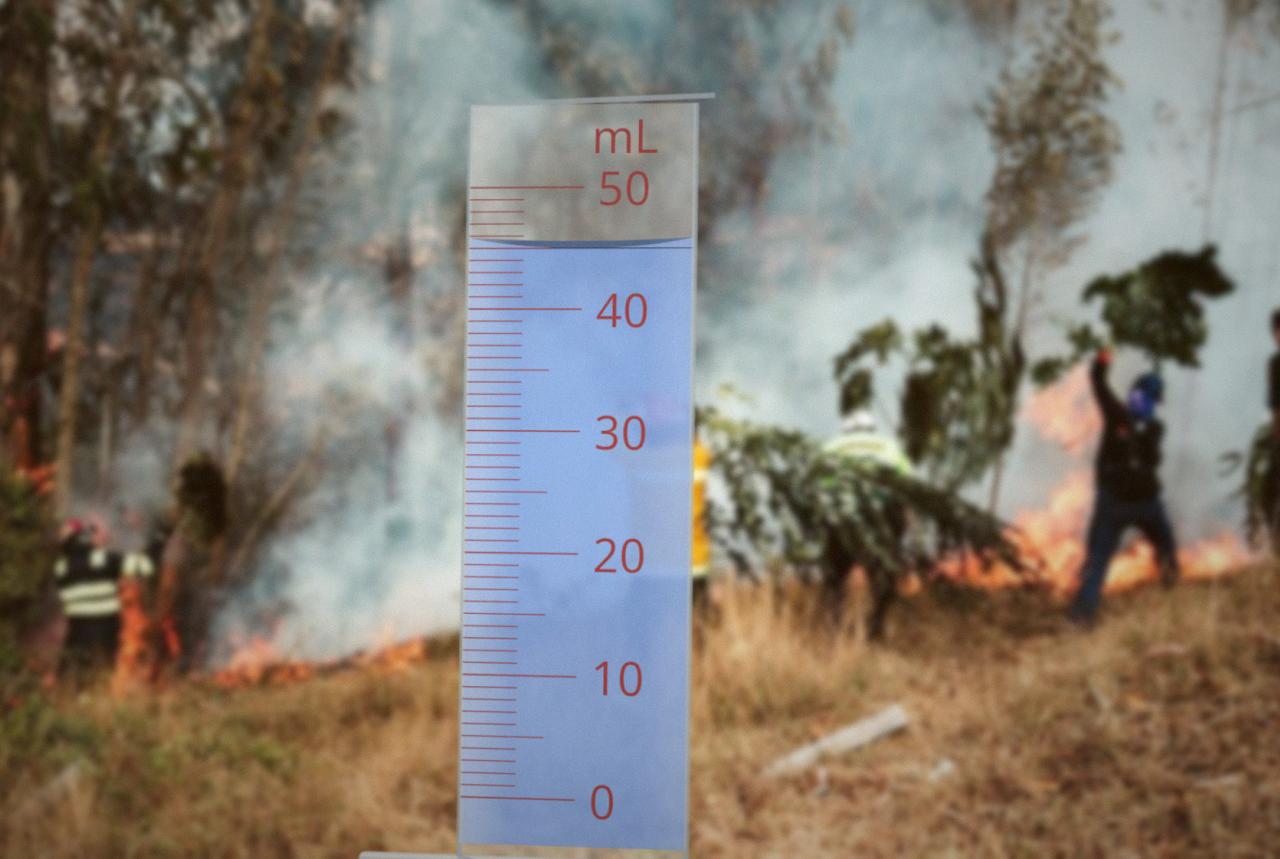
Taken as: 45 mL
